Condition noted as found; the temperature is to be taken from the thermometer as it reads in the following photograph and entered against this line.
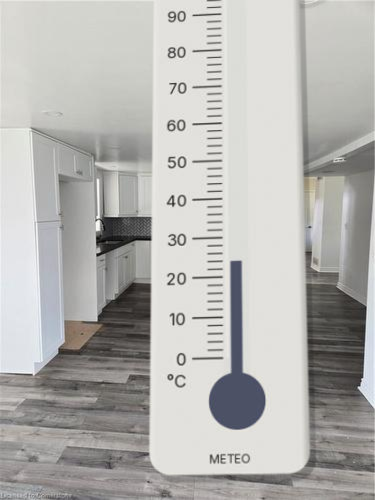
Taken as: 24 °C
